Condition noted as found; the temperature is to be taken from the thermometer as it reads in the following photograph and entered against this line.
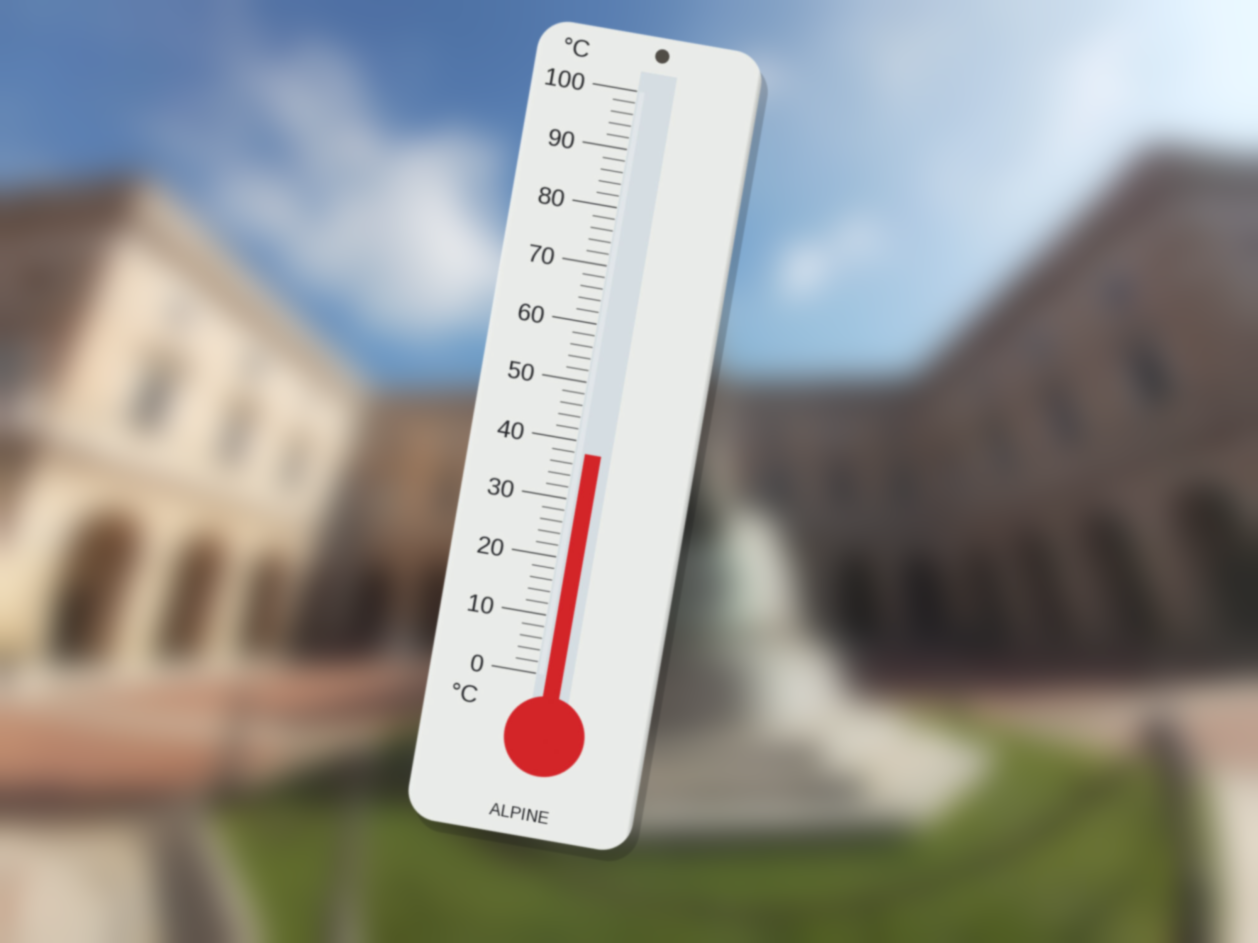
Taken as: 38 °C
